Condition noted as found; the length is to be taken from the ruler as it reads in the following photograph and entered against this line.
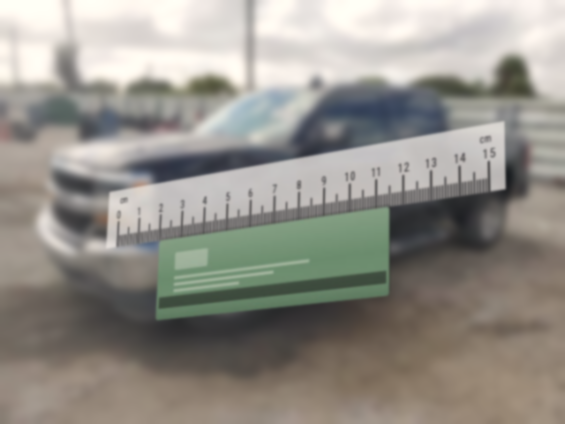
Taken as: 9.5 cm
